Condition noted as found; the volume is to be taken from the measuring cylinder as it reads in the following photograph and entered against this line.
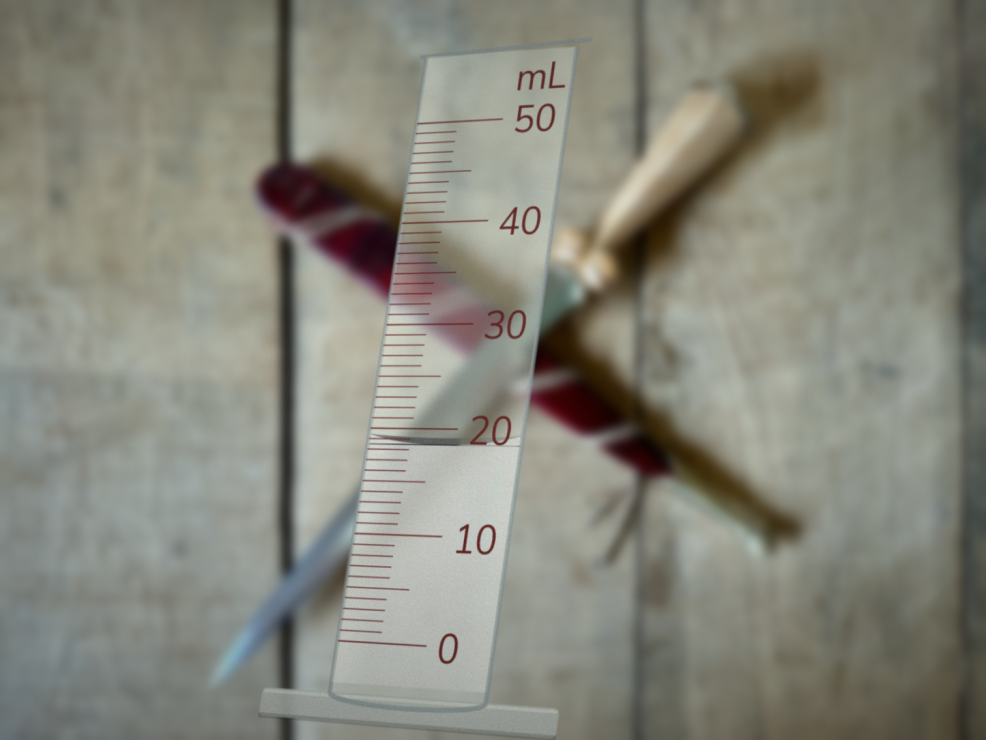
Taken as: 18.5 mL
